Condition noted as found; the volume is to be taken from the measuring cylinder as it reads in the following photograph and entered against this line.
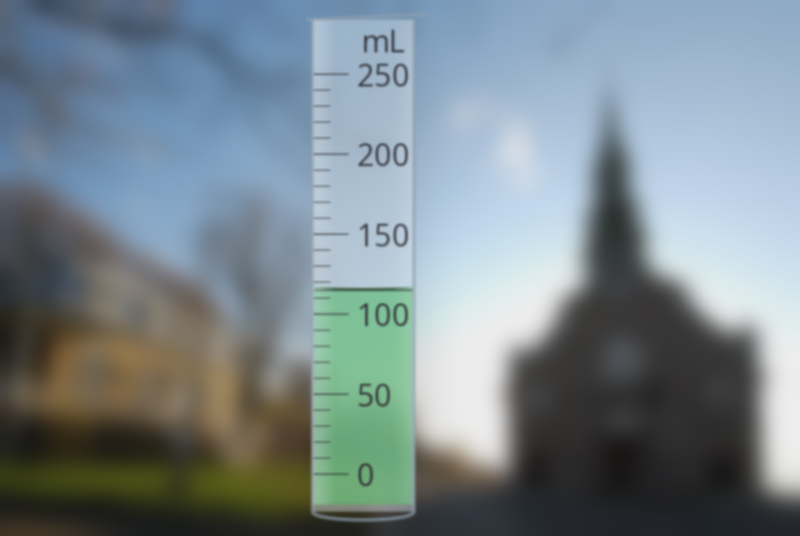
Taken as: 115 mL
